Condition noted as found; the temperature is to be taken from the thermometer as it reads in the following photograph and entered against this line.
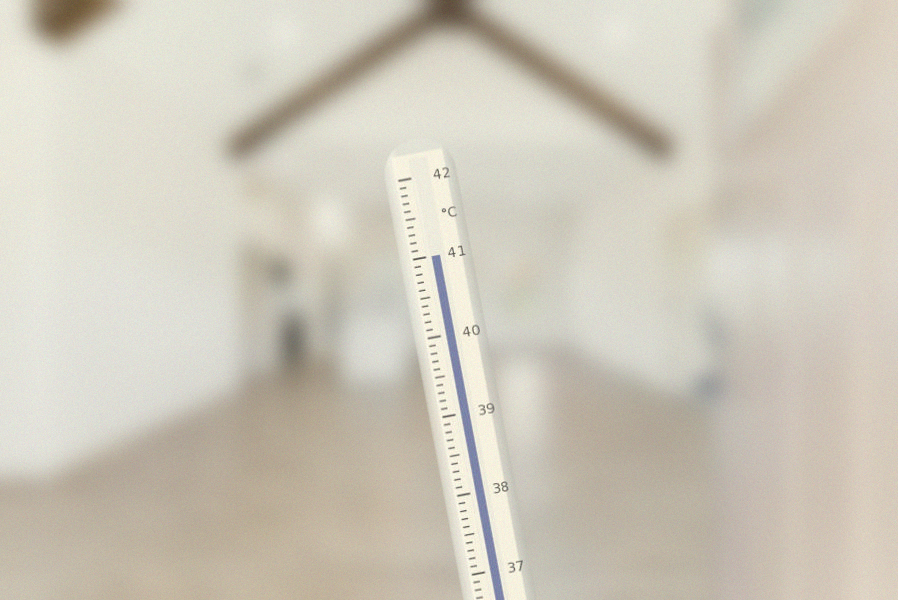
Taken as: 41 °C
